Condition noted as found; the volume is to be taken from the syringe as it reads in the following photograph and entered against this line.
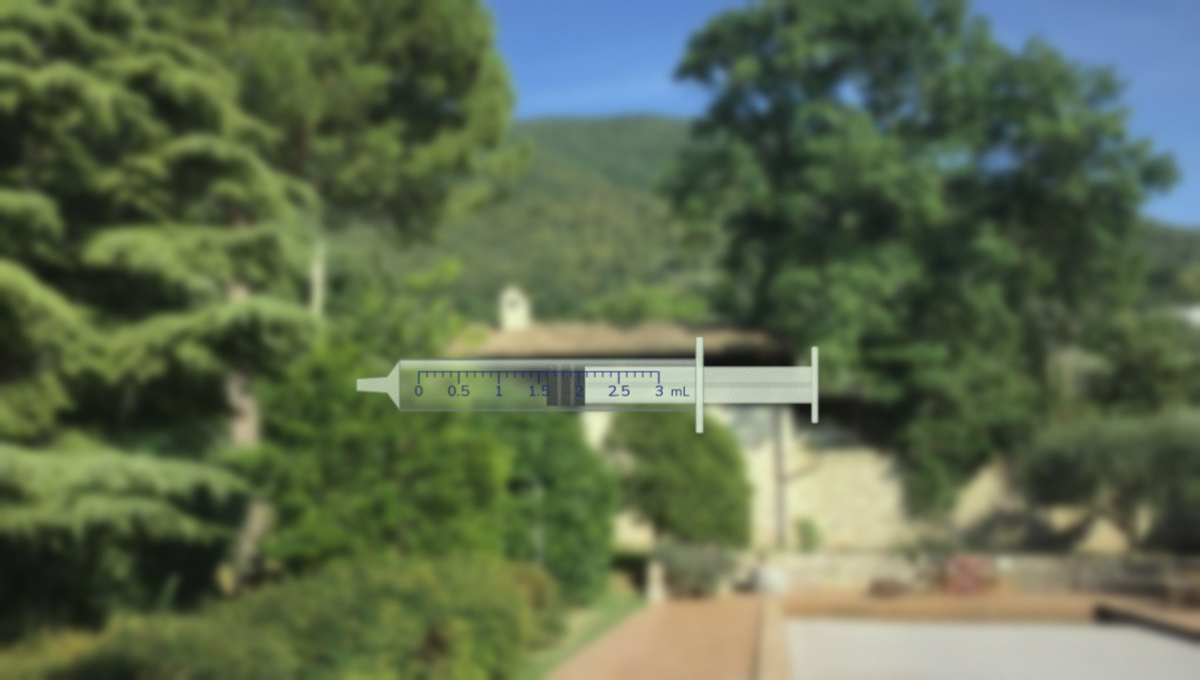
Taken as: 1.6 mL
